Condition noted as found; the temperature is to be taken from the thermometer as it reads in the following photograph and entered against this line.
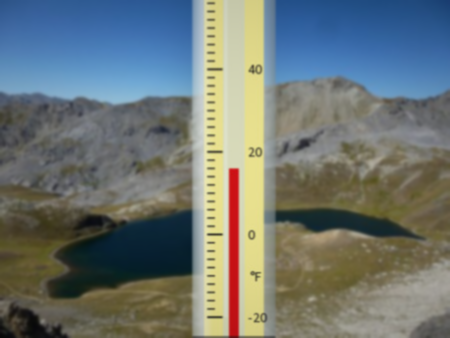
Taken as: 16 °F
